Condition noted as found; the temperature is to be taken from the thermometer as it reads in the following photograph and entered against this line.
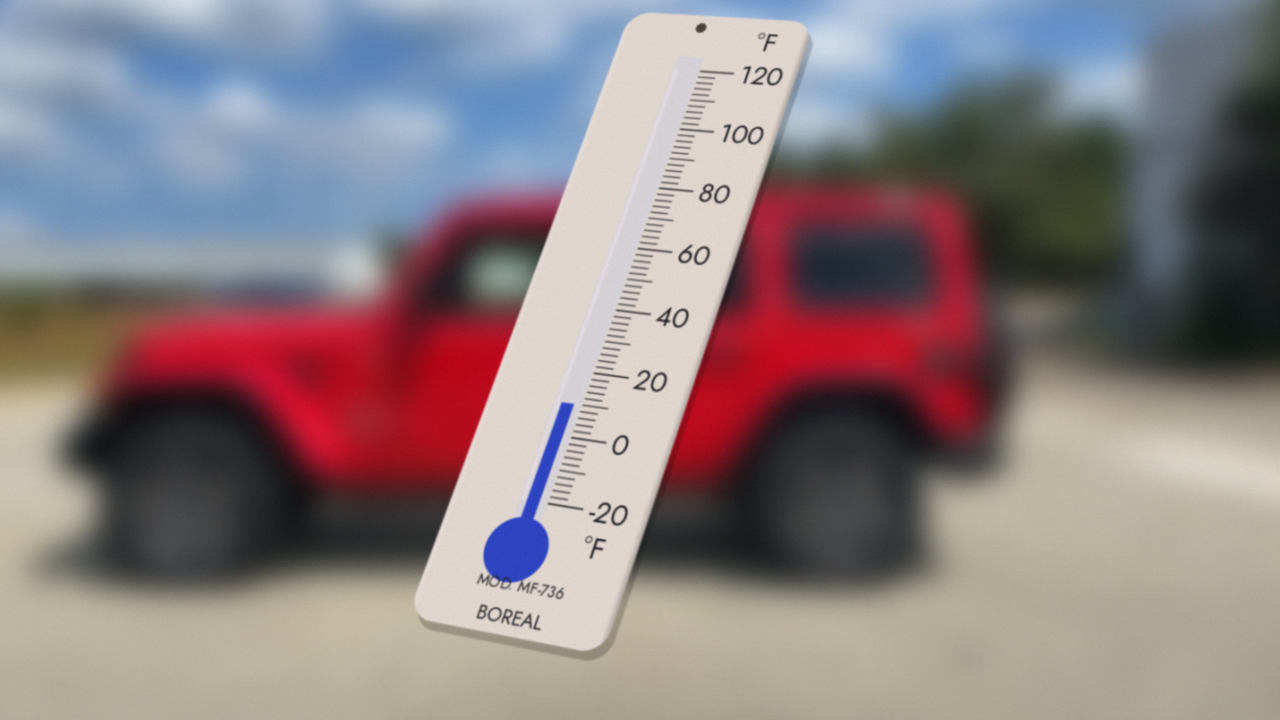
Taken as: 10 °F
